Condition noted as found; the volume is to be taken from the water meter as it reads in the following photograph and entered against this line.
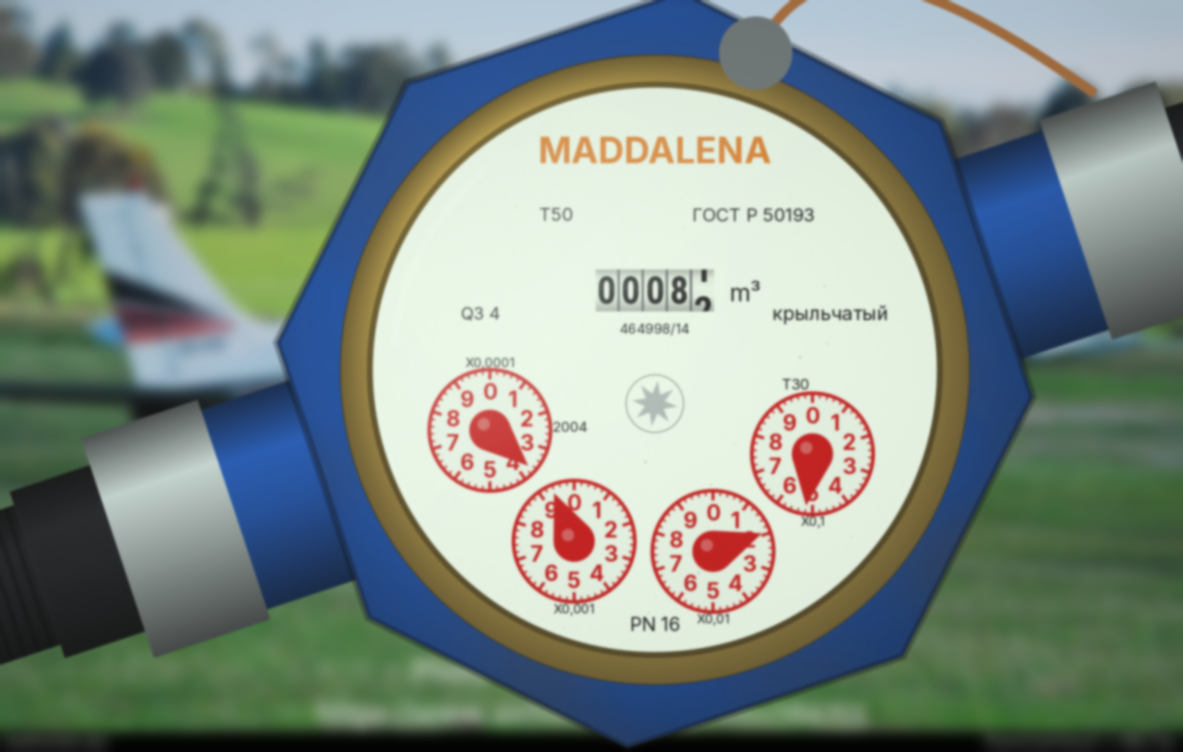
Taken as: 81.5193 m³
